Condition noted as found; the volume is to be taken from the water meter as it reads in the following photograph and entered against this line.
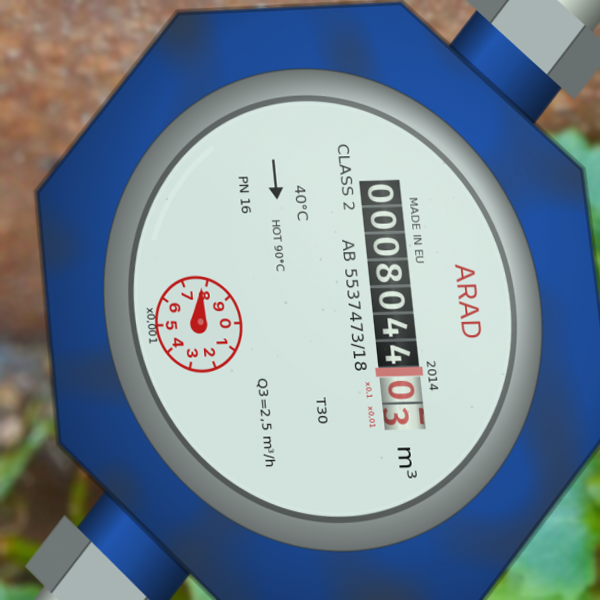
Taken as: 8044.027 m³
